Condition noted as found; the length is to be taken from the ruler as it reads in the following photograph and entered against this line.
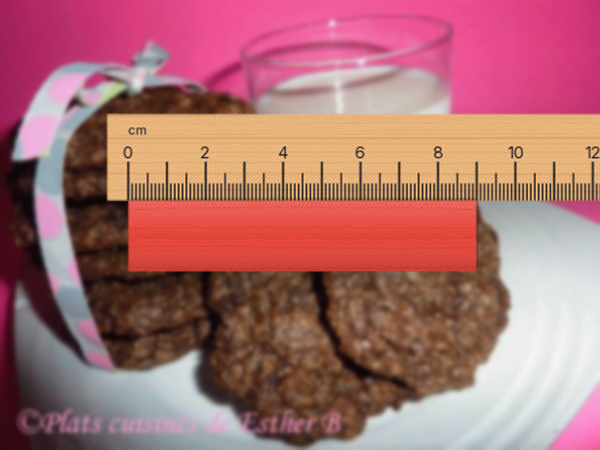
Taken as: 9 cm
